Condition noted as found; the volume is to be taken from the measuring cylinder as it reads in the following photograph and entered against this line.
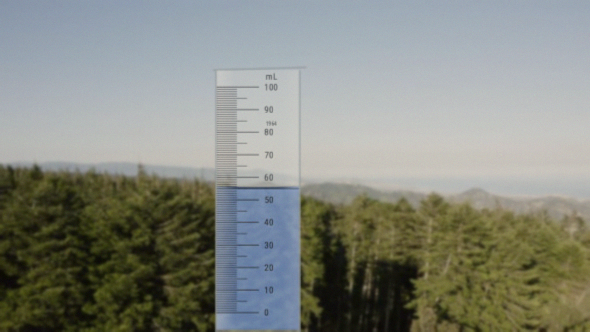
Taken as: 55 mL
